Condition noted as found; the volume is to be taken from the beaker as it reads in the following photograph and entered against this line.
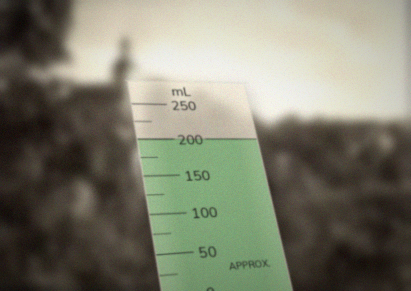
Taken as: 200 mL
